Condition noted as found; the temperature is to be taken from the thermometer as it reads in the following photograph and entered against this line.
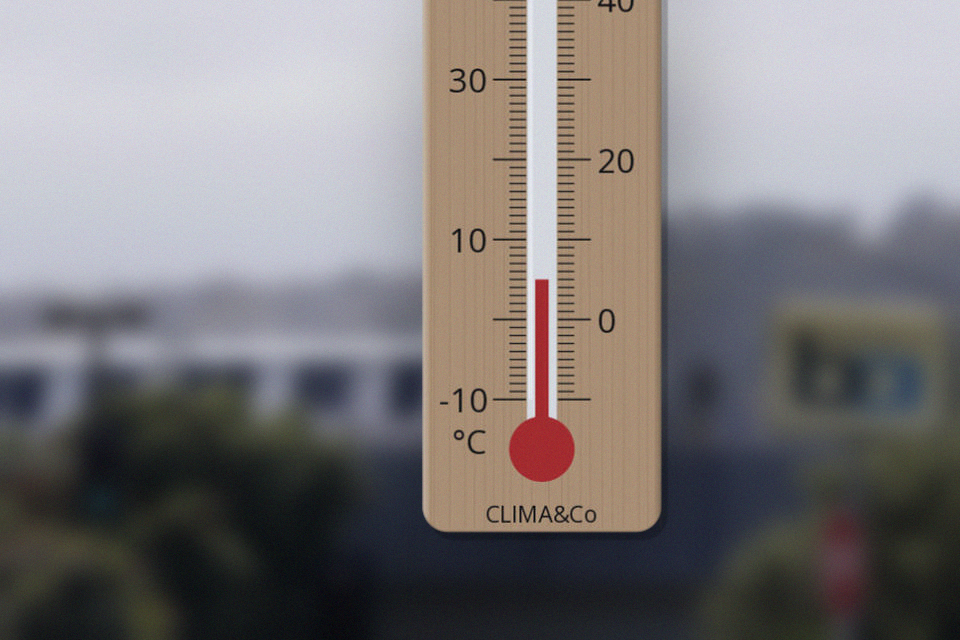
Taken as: 5 °C
